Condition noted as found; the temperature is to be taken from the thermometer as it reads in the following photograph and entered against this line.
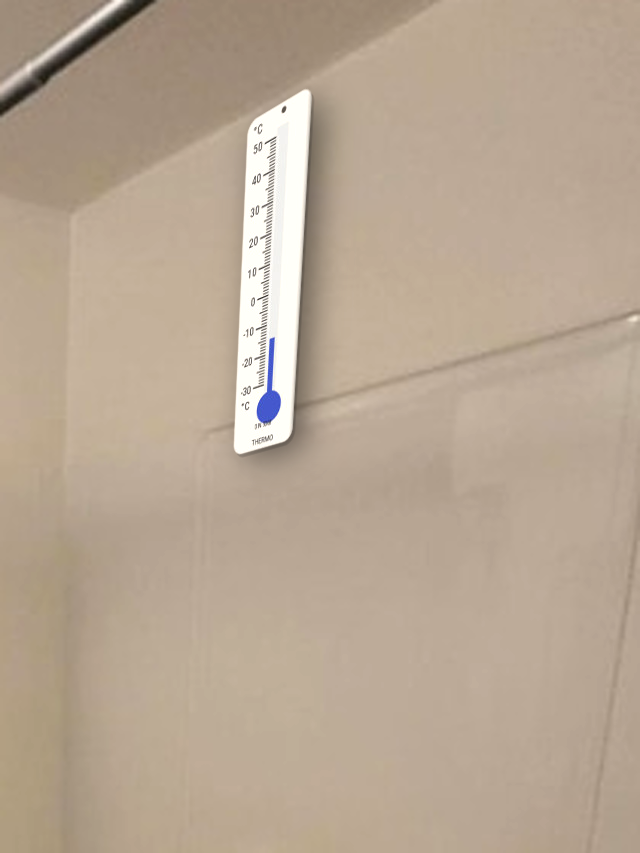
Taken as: -15 °C
